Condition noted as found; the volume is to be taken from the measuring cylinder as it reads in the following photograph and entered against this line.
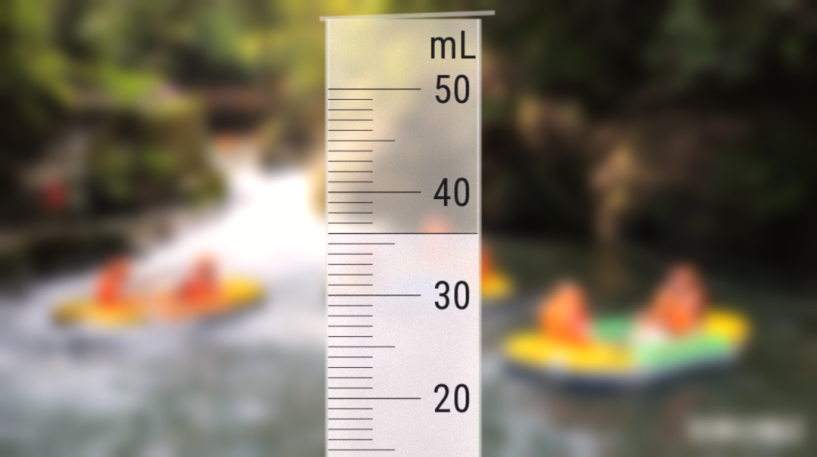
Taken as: 36 mL
